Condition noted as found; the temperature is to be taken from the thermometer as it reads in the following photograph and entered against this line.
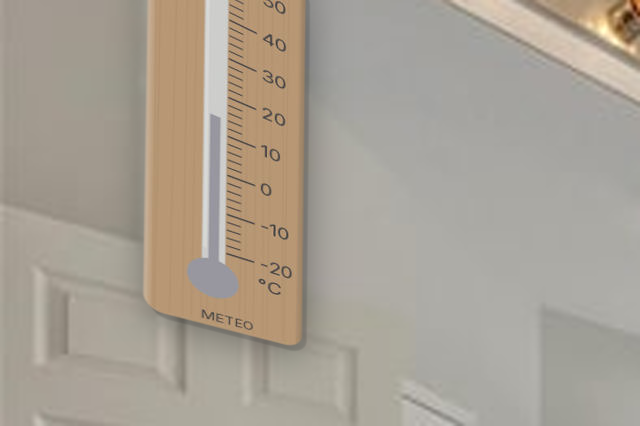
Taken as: 14 °C
